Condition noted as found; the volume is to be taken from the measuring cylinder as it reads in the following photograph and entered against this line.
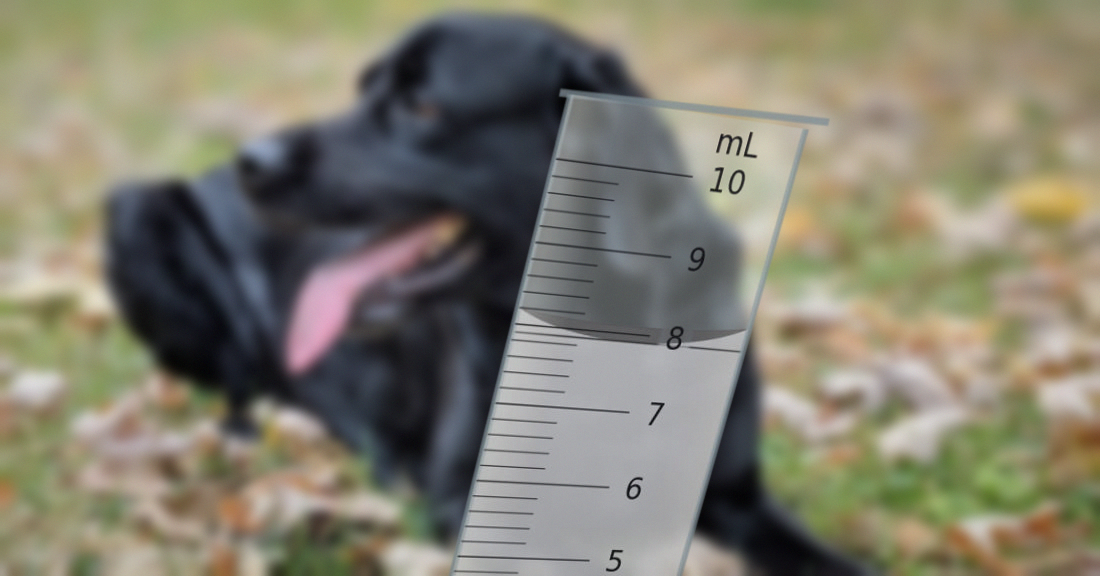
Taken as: 7.9 mL
